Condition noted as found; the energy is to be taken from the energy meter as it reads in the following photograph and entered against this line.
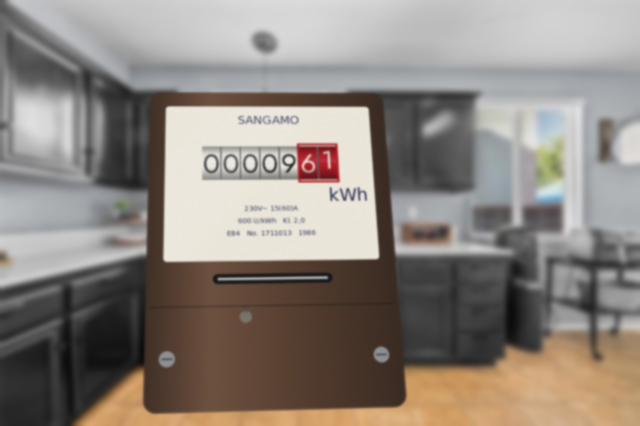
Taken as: 9.61 kWh
